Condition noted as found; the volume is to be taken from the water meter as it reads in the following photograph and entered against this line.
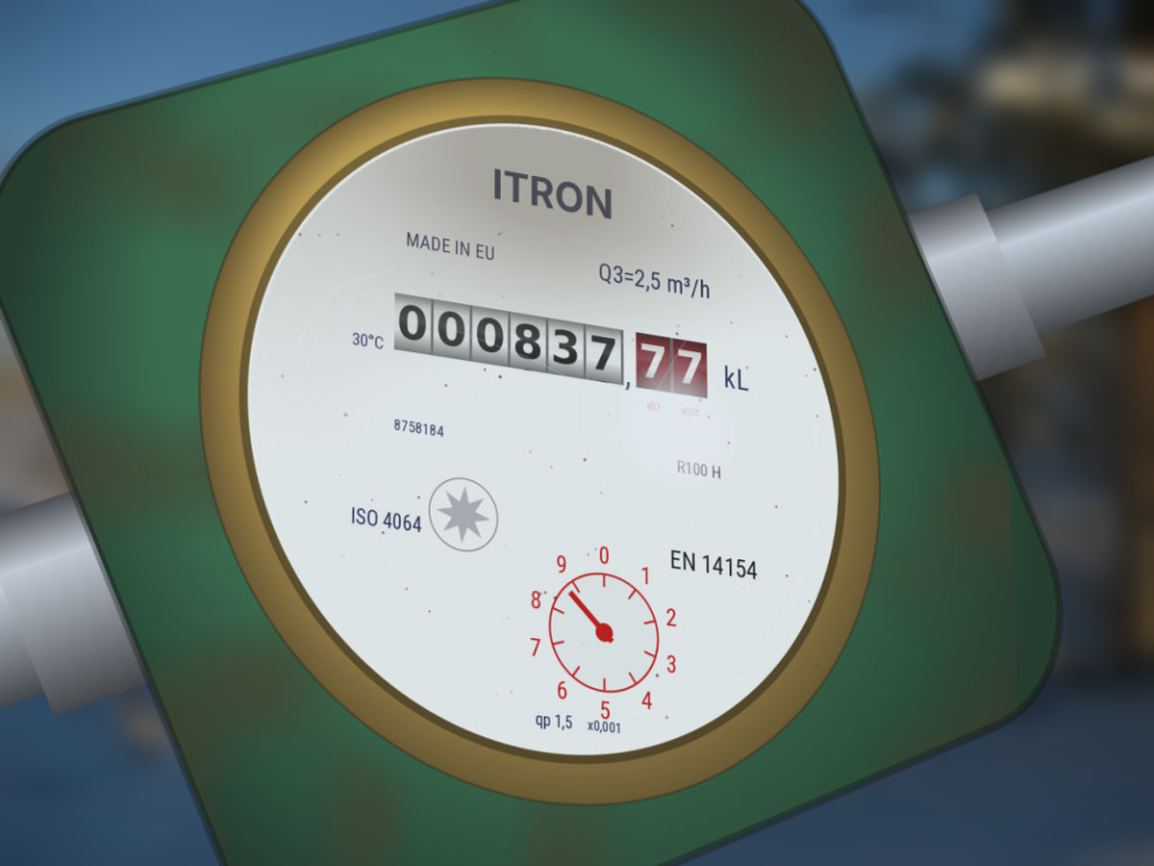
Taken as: 837.778 kL
